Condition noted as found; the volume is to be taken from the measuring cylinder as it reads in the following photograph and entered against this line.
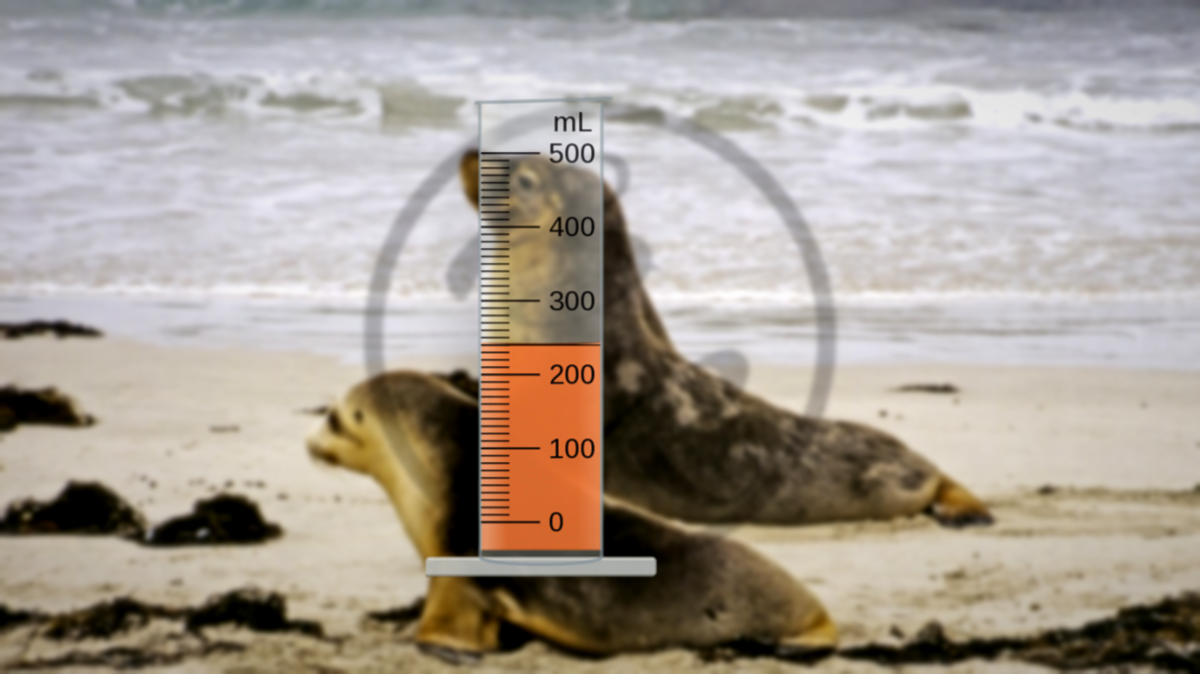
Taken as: 240 mL
